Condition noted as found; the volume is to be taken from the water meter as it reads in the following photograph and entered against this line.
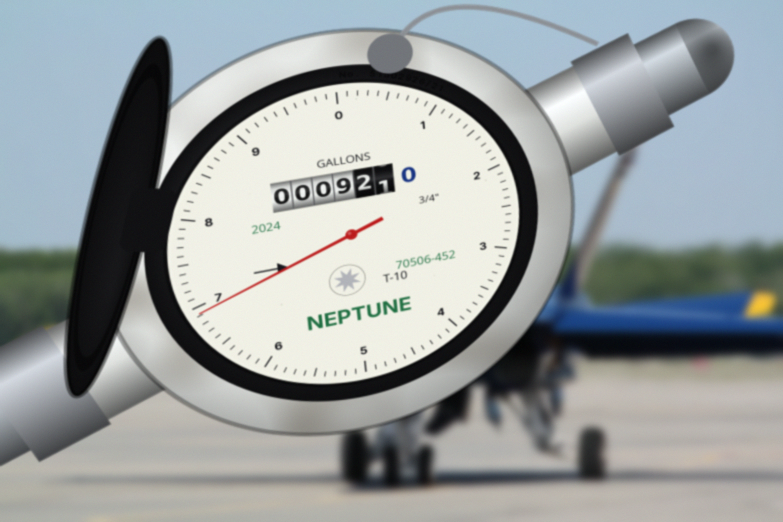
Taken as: 9206.9 gal
